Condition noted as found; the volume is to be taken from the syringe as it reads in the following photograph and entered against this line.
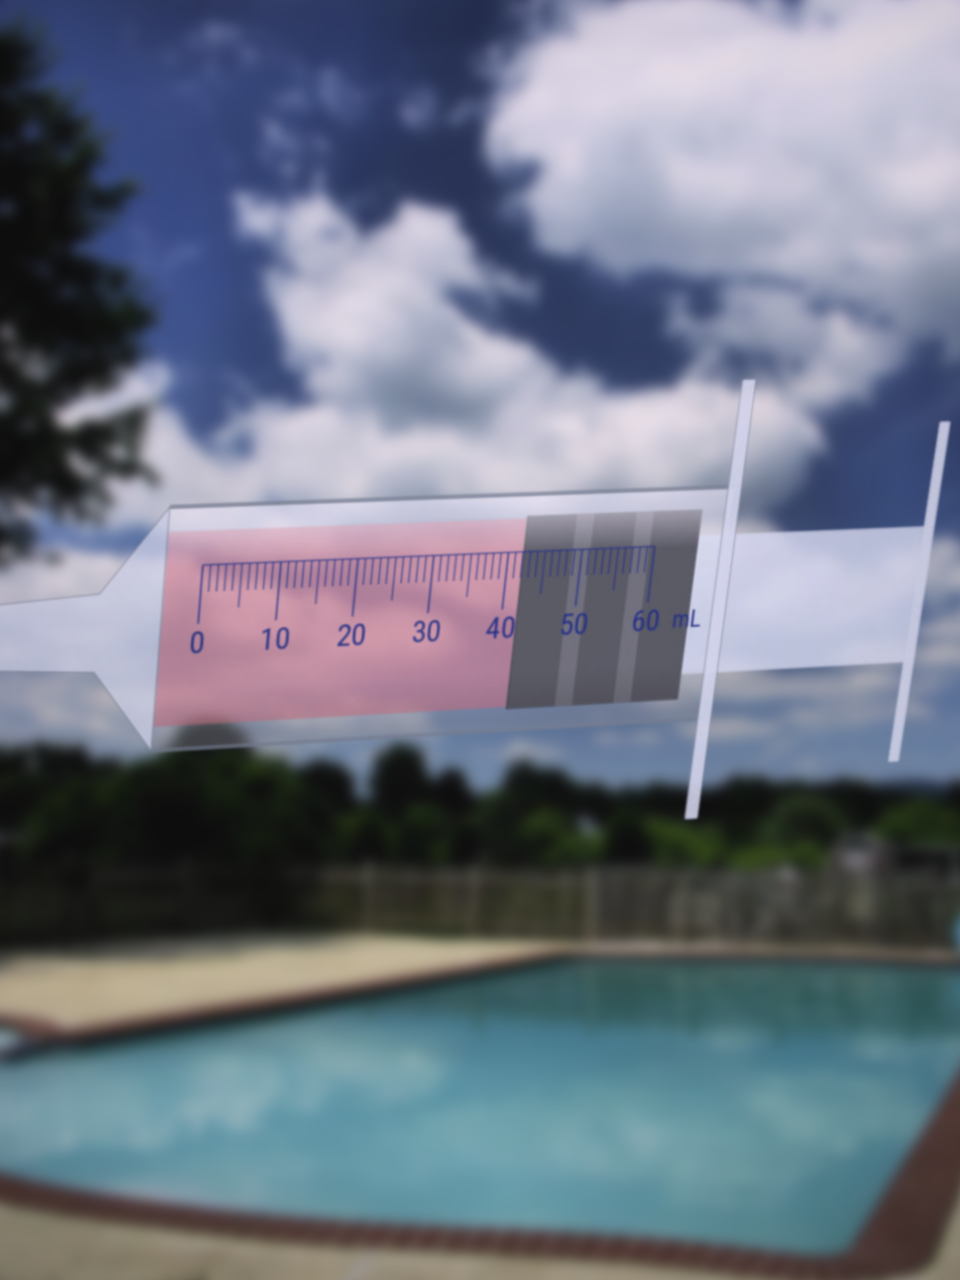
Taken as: 42 mL
